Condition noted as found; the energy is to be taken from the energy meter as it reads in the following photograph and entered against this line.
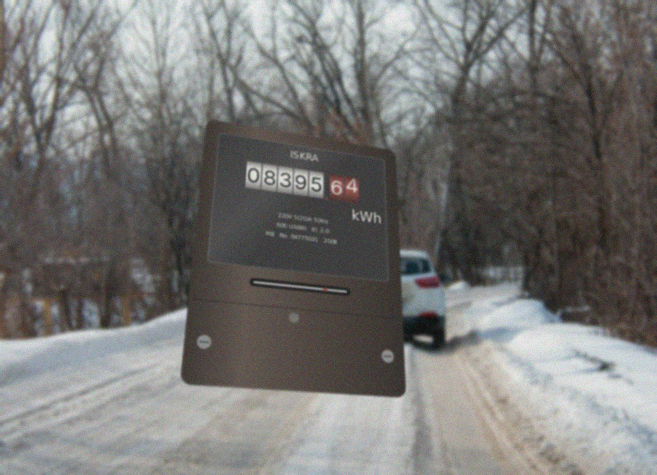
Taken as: 8395.64 kWh
